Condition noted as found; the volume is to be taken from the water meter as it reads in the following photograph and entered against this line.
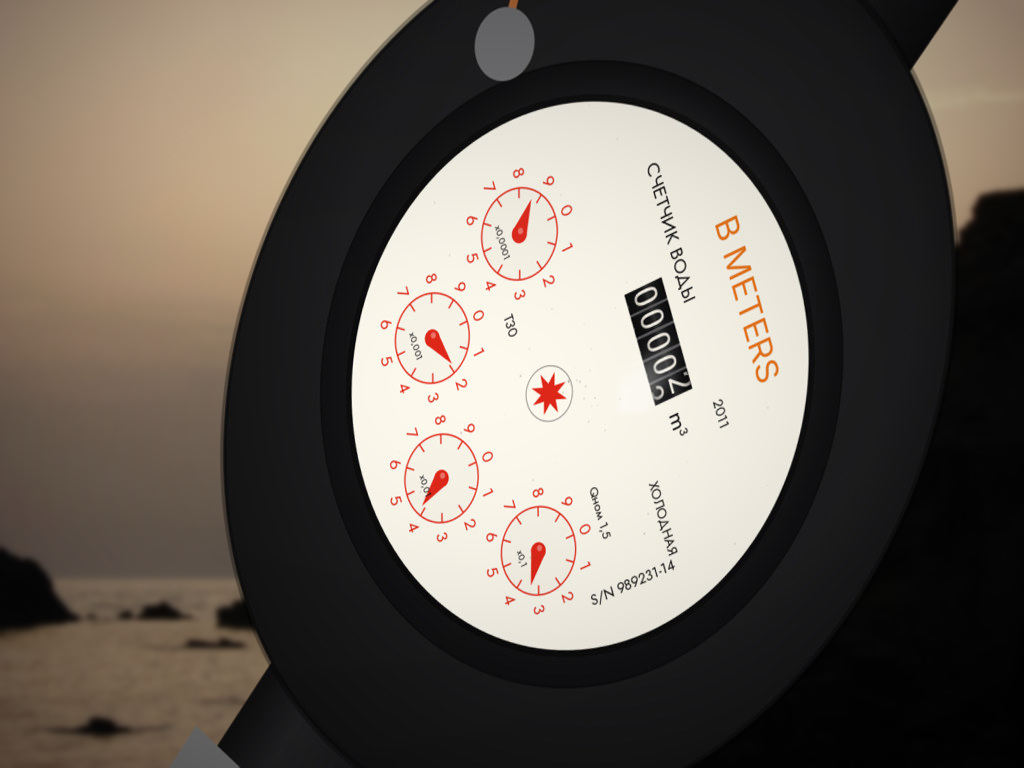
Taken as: 2.3418 m³
